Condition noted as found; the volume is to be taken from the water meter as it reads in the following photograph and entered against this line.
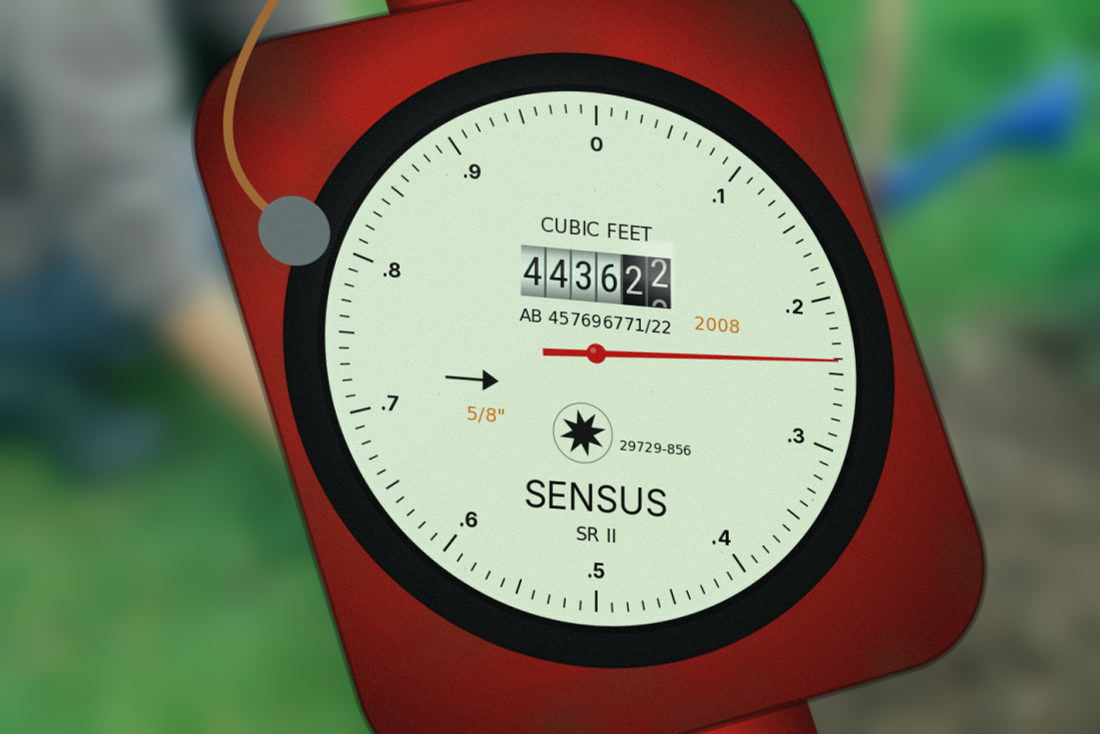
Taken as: 443622.24 ft³
